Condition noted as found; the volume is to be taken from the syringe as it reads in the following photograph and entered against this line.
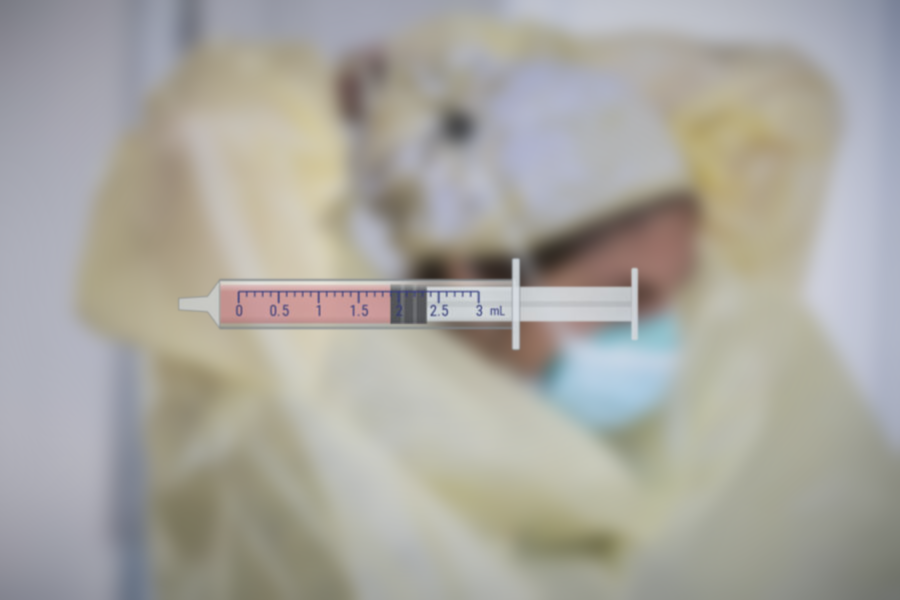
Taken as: 1.9 mL
